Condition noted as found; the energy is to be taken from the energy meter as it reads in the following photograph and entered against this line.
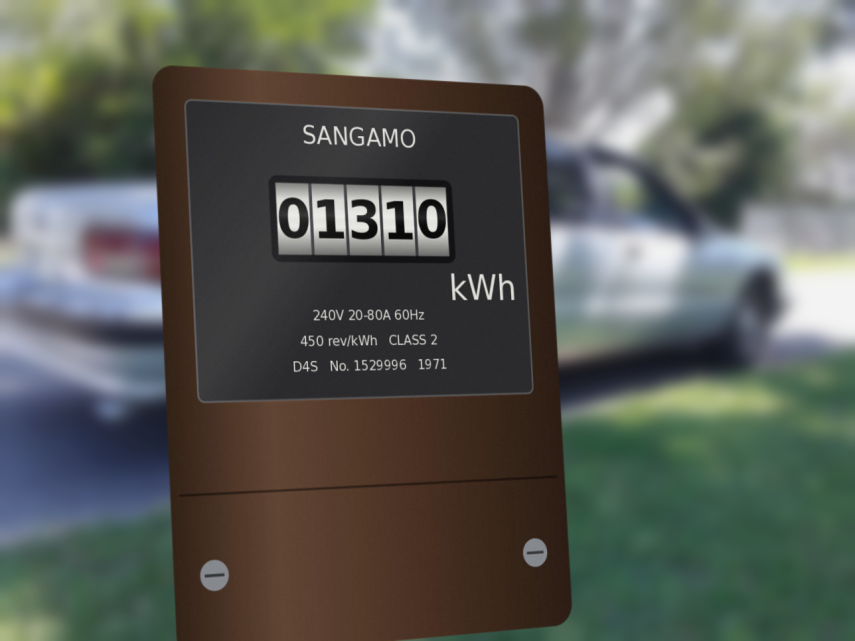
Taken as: 1310 kWh
